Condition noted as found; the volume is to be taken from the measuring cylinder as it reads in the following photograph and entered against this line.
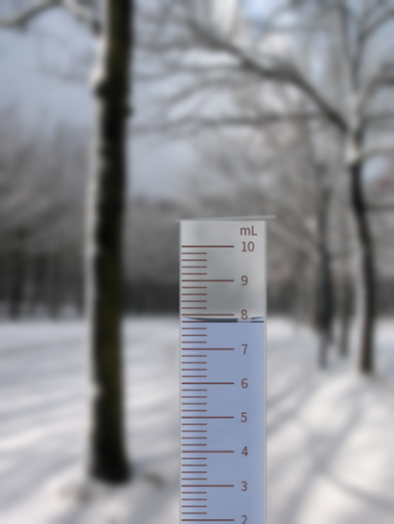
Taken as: 7.8 mL
